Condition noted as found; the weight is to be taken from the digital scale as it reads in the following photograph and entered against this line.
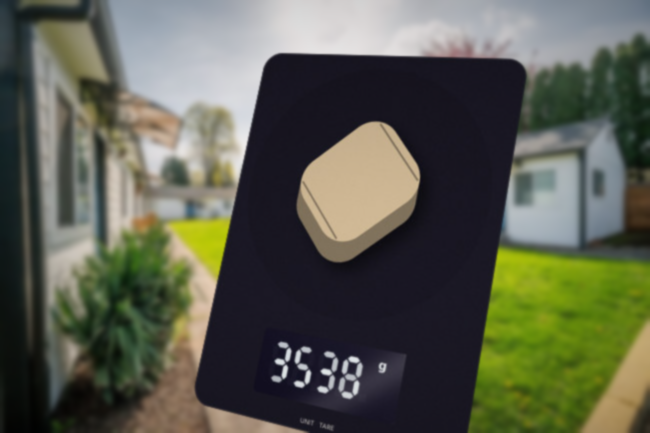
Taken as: 3538 g
